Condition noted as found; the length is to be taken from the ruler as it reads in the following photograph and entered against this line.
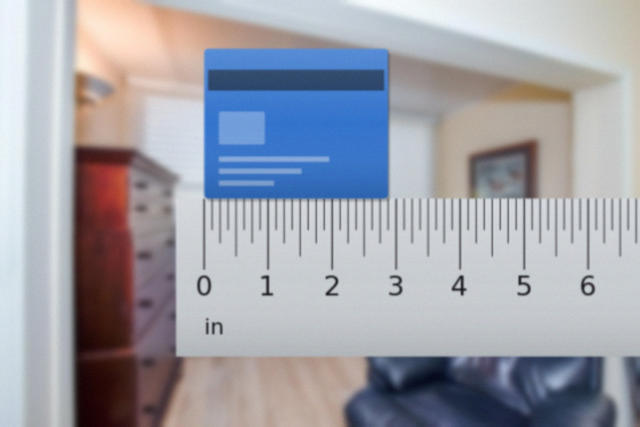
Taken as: 2.875 in
